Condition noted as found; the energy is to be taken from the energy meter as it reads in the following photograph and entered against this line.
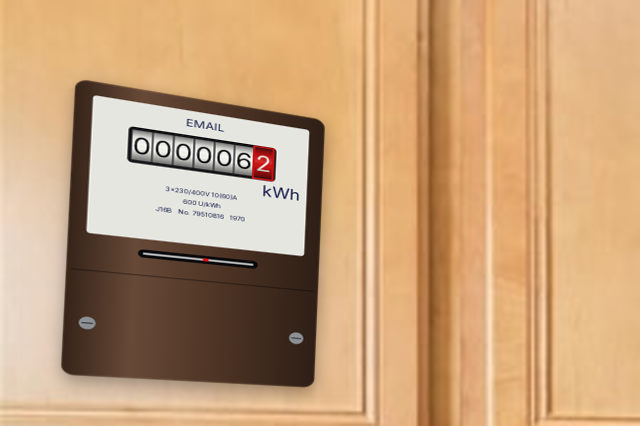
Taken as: 6.2 kWh
